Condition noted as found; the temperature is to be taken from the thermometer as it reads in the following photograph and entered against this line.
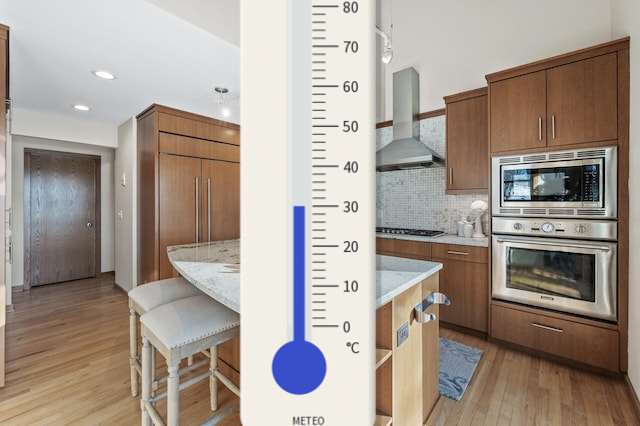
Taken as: 30 °C
